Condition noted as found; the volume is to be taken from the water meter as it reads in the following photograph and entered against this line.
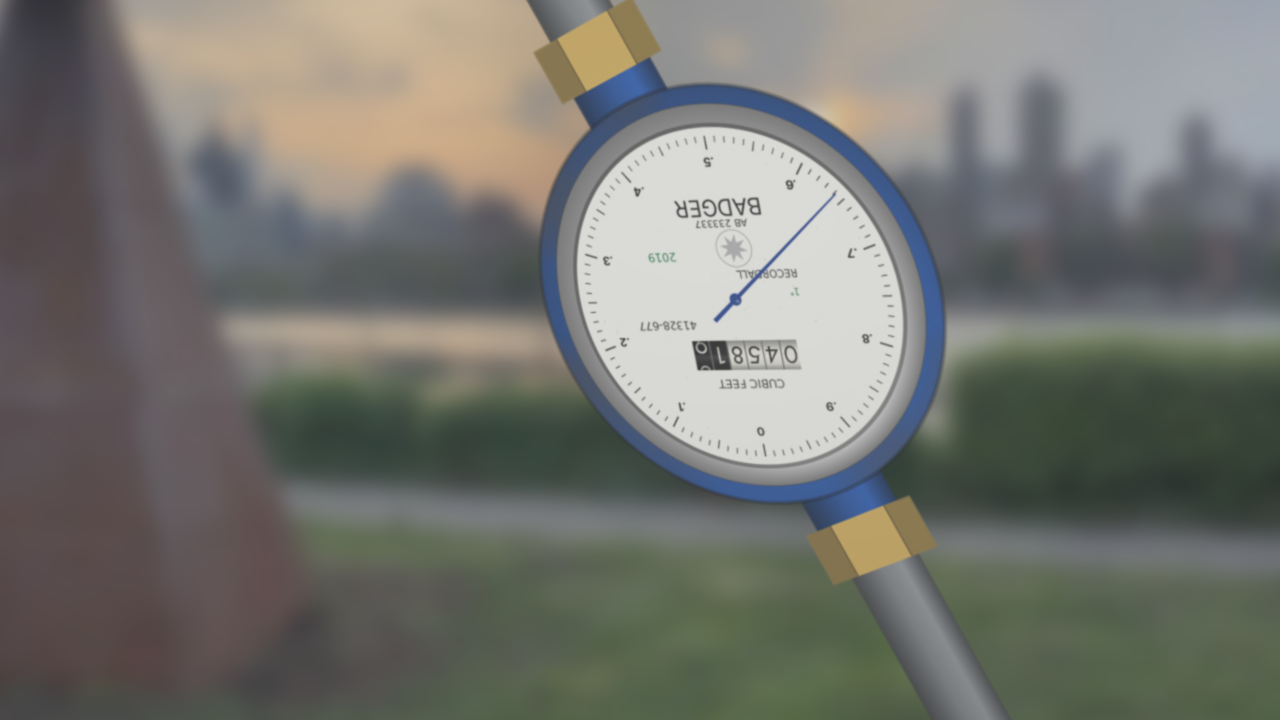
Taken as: 45818.64 ft³
